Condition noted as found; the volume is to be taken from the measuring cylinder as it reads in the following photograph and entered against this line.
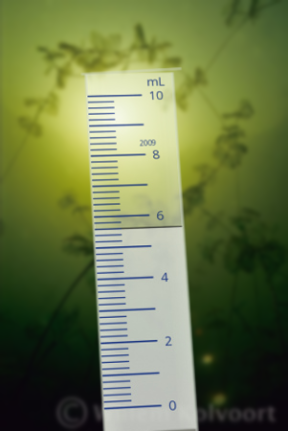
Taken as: 5.6 mL
